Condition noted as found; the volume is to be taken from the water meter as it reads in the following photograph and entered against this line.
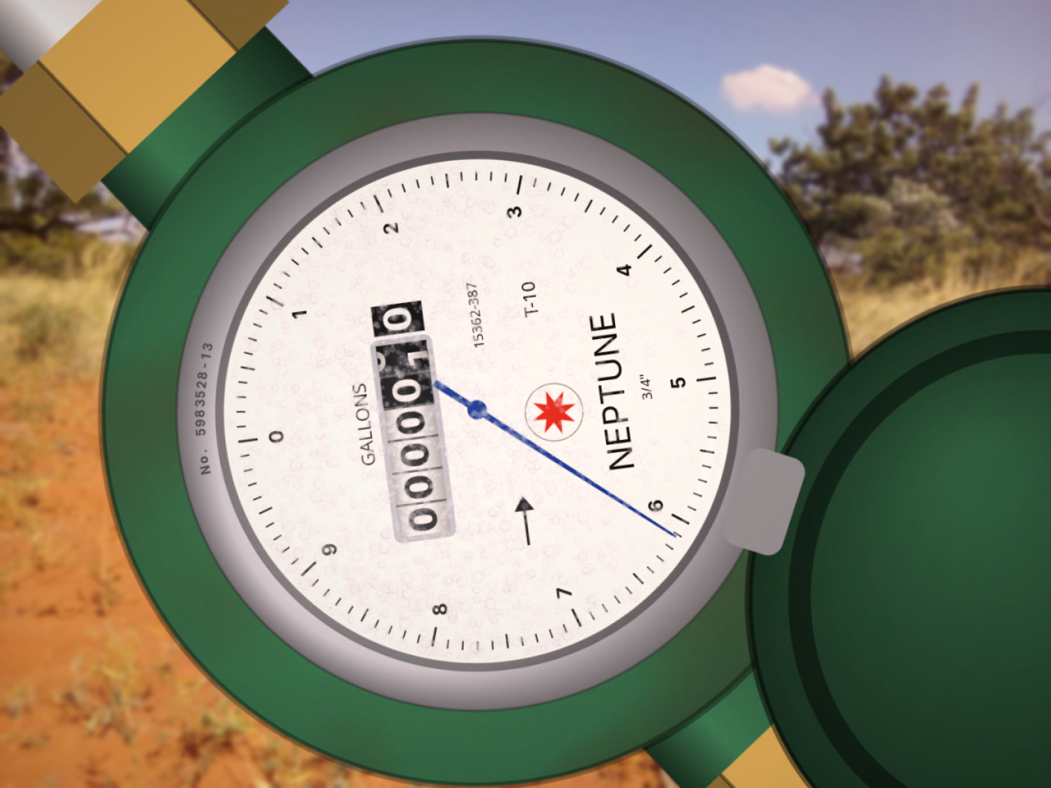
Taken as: 6.1 gal
